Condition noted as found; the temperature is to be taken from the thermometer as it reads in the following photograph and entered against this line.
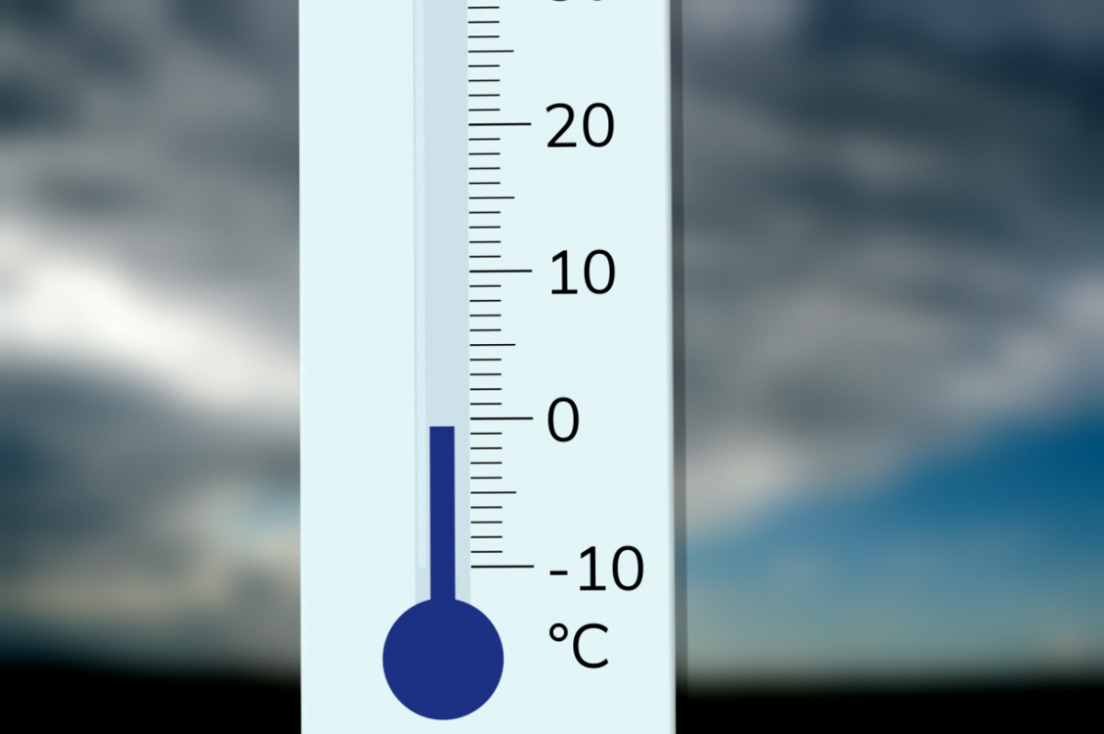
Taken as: -0.5 °C
